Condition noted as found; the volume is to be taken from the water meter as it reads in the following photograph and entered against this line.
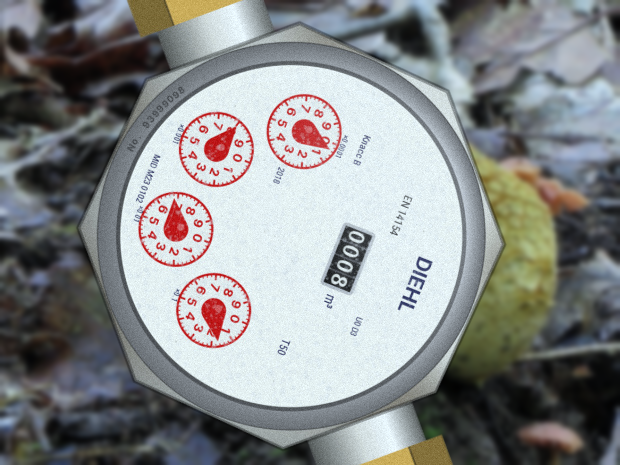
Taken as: 8.1680 m³
